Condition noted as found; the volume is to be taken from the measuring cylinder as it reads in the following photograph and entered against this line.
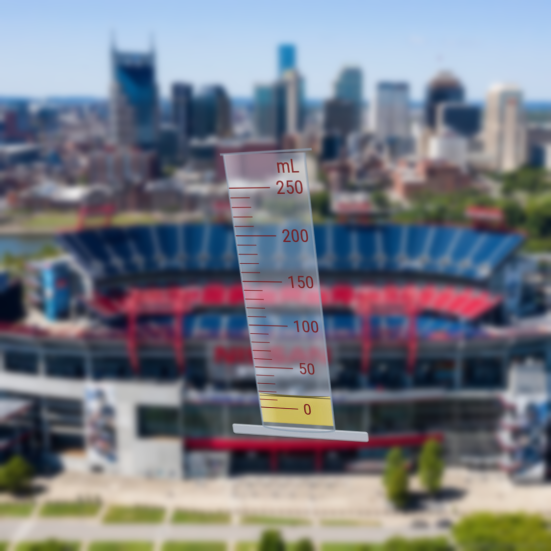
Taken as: 15 mL
